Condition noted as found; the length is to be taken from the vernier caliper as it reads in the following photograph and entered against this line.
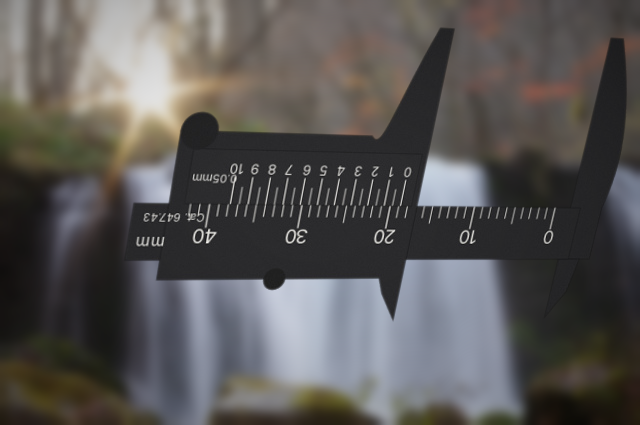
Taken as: 18.8 mm
